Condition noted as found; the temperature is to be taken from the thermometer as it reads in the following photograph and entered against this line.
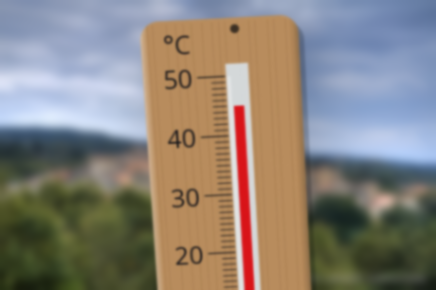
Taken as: 45 °C
